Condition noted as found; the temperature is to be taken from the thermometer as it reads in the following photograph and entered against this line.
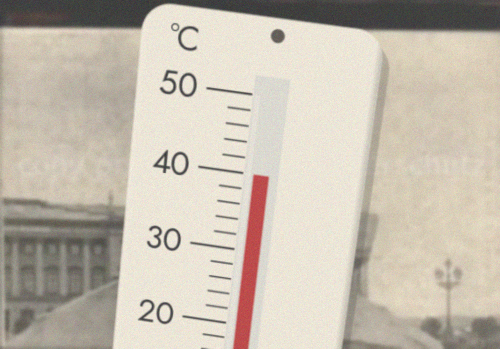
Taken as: 40 °C
